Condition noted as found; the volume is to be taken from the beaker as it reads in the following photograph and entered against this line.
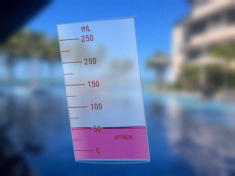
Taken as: 50 mL
